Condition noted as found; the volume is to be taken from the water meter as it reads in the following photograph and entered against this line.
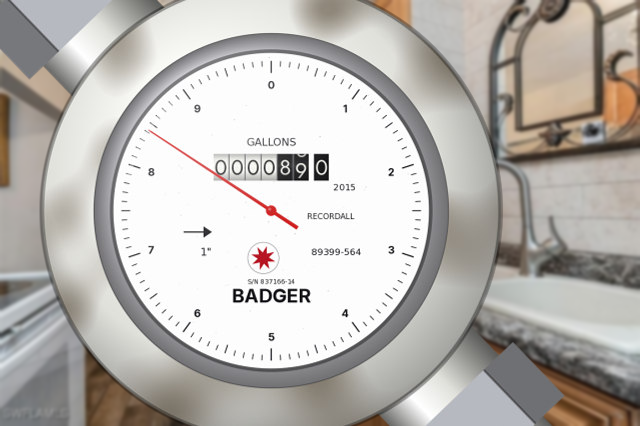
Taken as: 888.4 gal
